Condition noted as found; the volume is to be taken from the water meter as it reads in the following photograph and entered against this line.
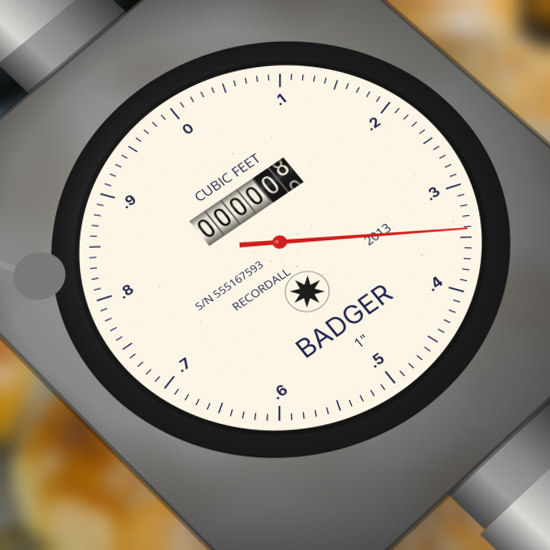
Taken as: 8.34 ft³
